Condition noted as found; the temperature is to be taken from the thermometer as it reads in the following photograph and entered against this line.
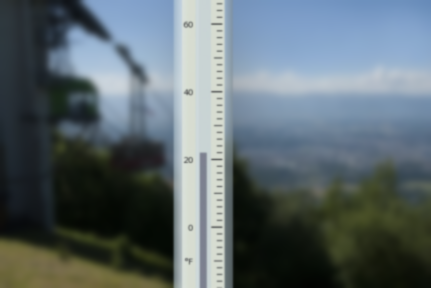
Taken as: 22 °F
